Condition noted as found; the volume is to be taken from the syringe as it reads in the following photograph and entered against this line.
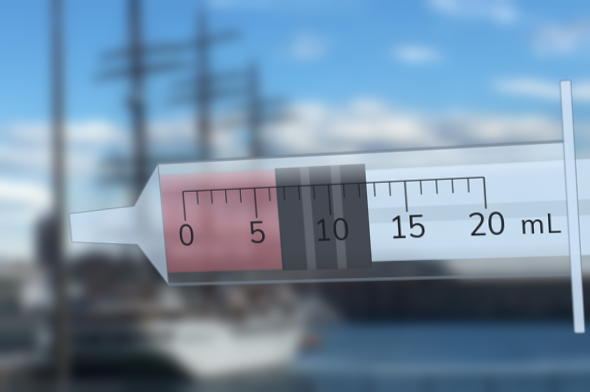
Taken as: 6.5 mL
